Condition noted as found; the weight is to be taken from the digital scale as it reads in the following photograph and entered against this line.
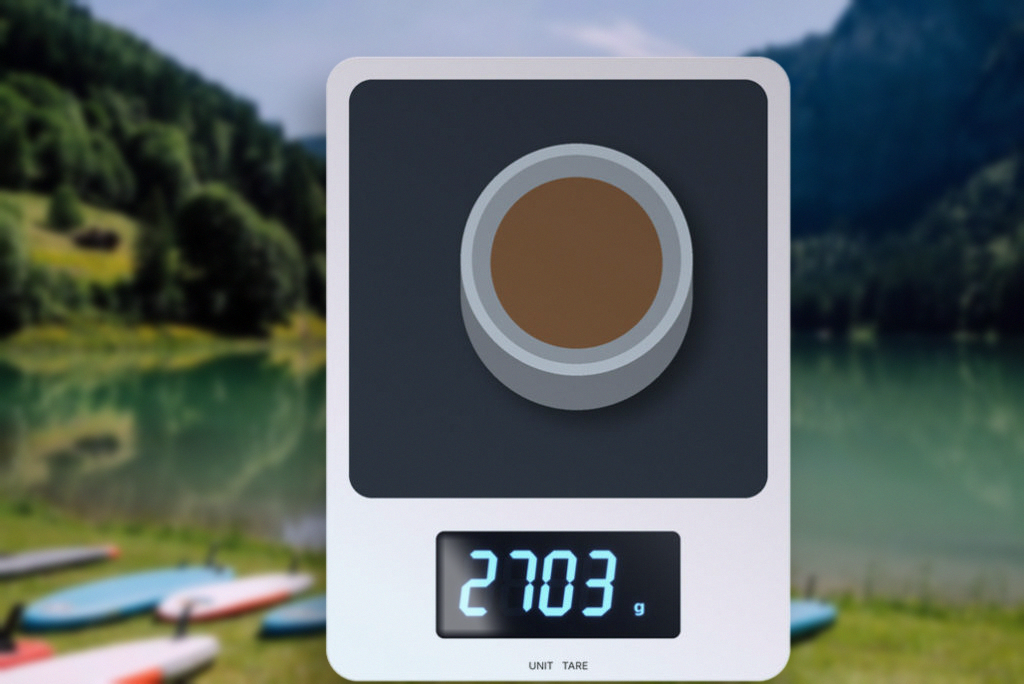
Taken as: 2703 g
